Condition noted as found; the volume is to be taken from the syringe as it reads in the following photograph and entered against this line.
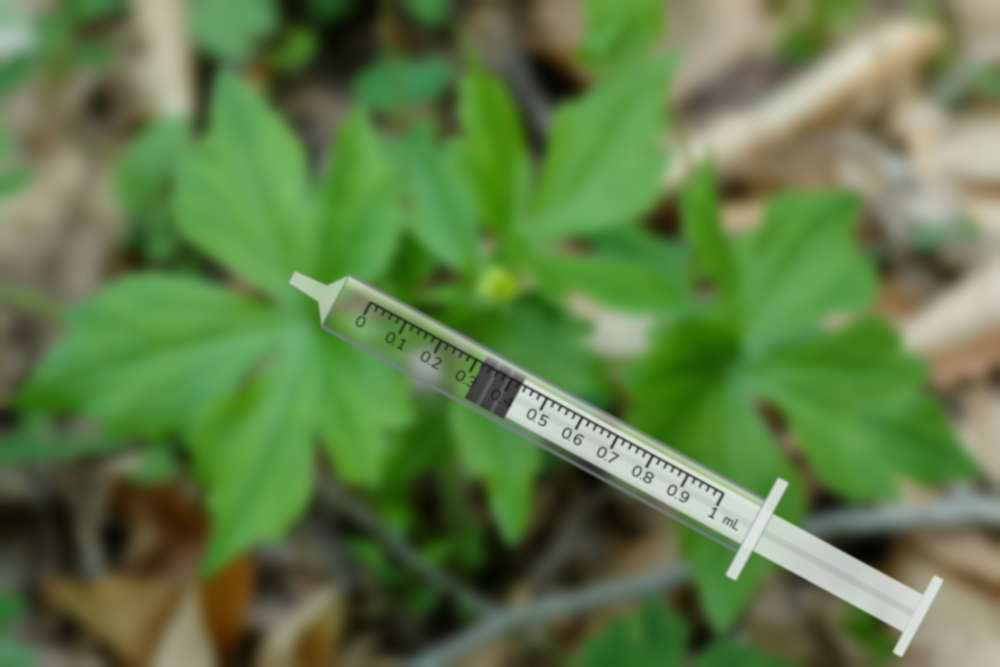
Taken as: 0.32 mL
